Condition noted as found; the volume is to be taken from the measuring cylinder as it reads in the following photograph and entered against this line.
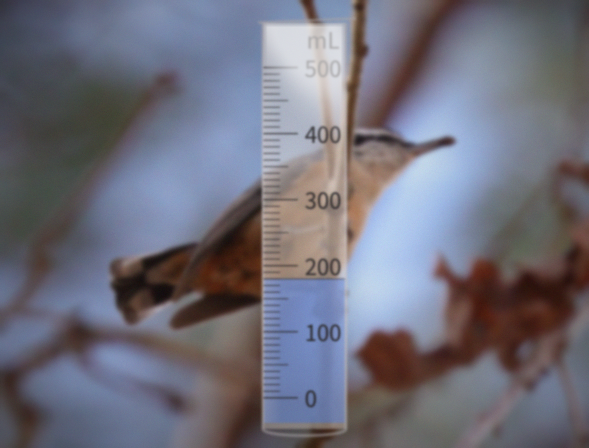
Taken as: 180 mL
